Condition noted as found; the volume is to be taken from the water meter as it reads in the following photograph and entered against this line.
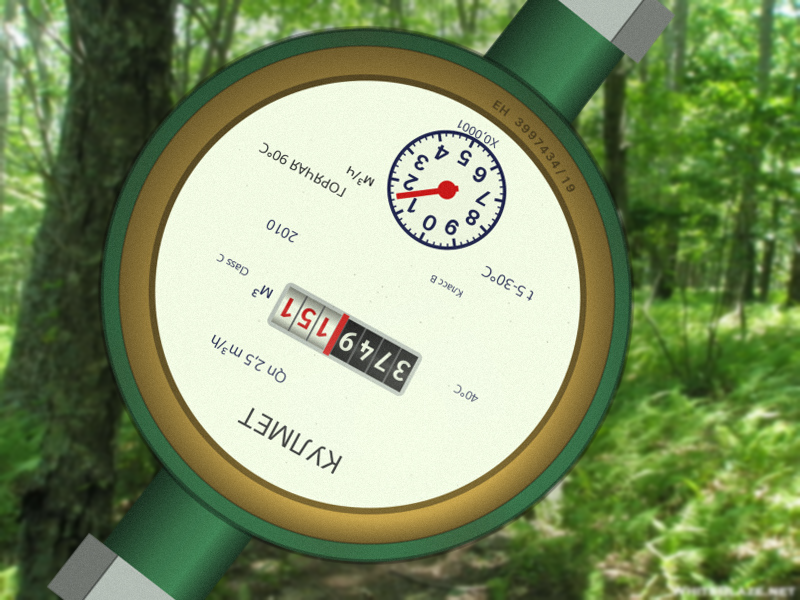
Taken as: 3749.1511 m³
